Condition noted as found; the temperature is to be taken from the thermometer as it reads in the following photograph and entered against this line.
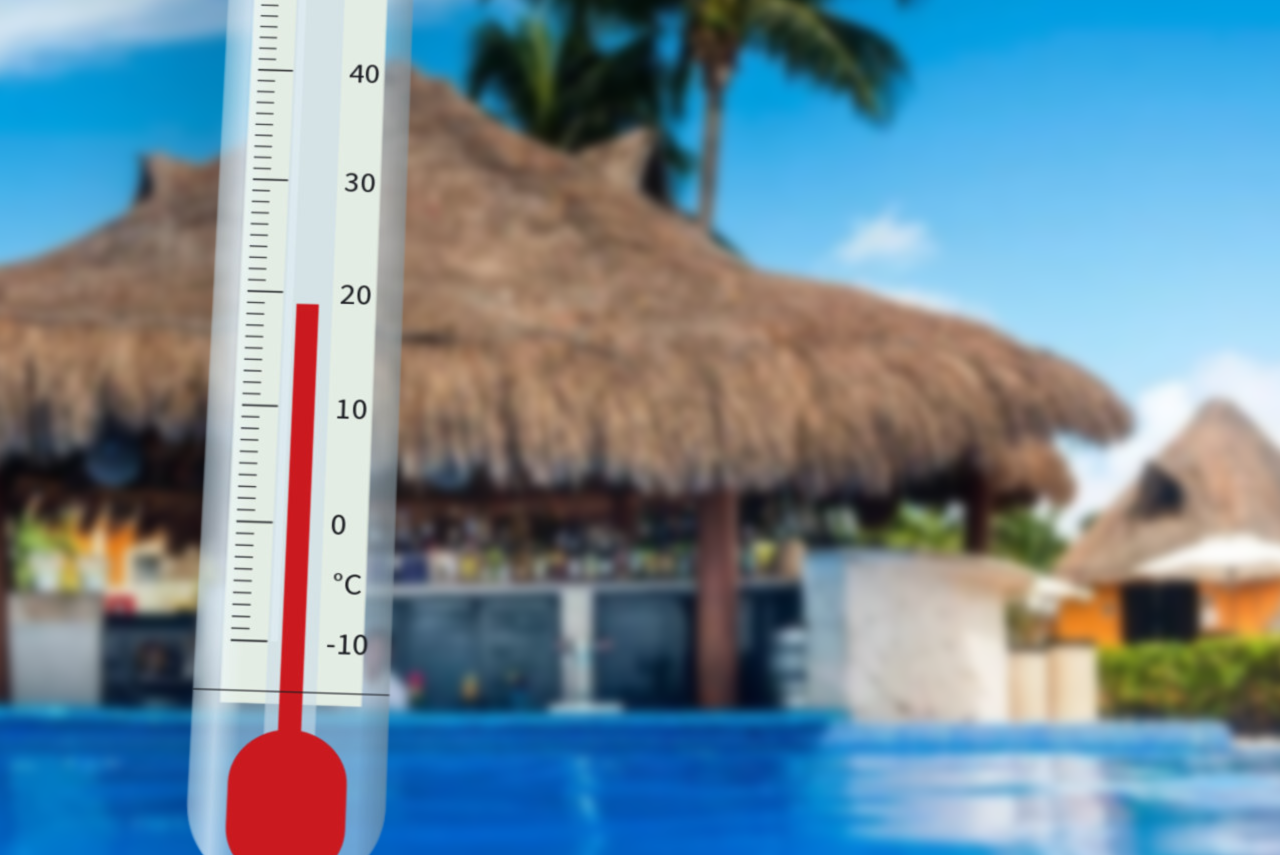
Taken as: 19 °C
